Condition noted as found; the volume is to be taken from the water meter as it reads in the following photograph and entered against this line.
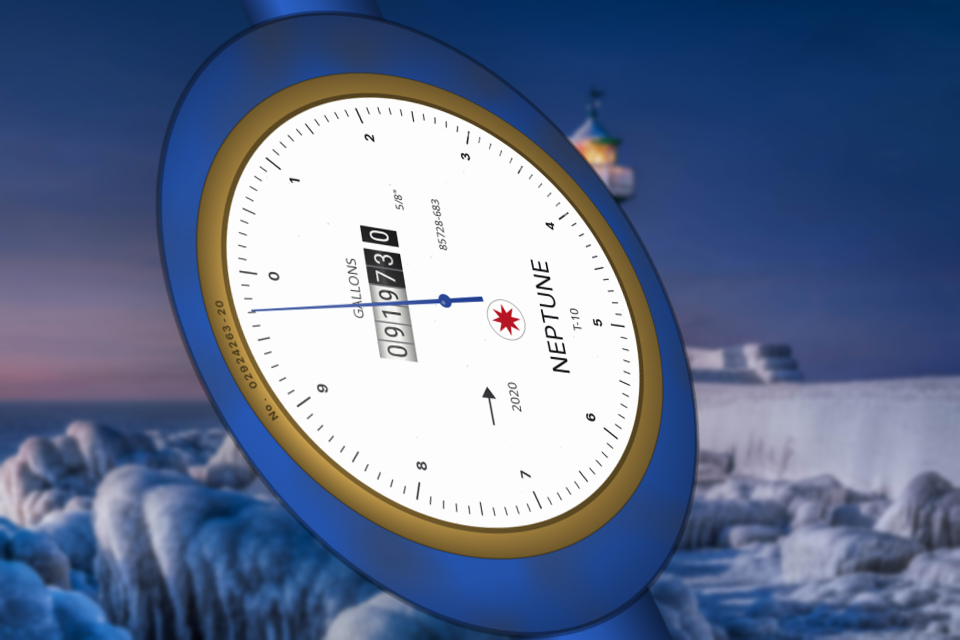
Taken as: 919729.7 gal
